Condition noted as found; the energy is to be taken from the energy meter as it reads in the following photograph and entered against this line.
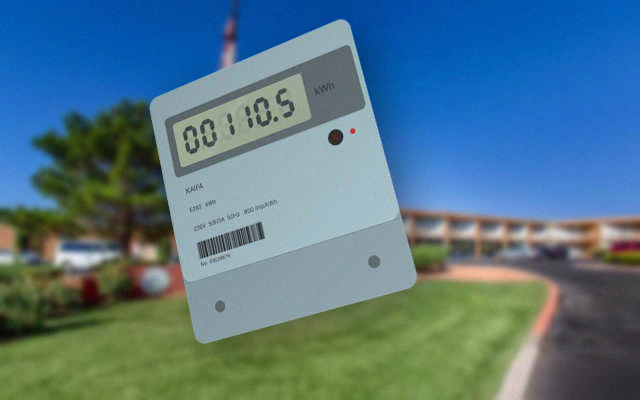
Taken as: 110.5 kWh
